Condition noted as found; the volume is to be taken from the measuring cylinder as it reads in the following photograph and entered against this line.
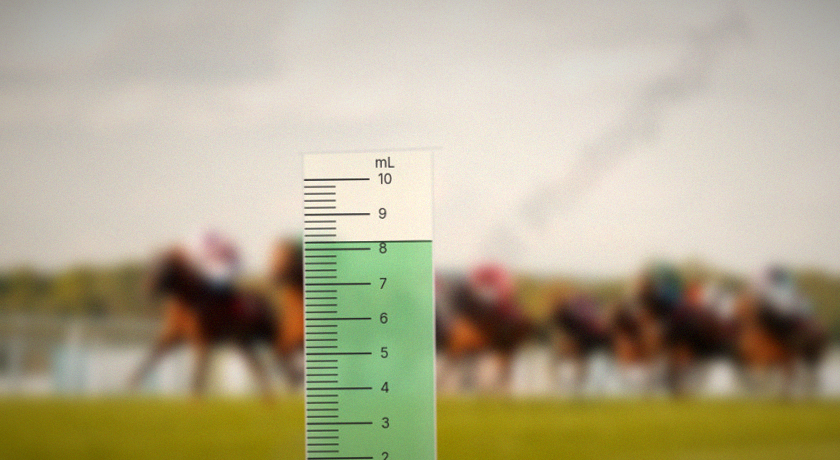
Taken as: 8.2 mL
